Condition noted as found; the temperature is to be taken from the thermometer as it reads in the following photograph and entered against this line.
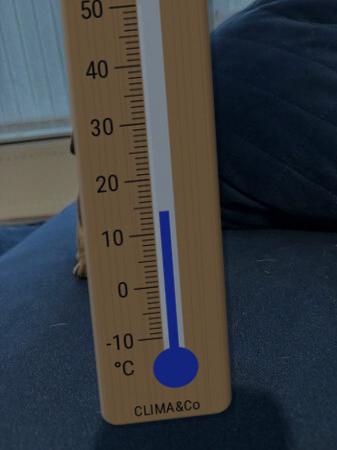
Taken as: 14 °C
